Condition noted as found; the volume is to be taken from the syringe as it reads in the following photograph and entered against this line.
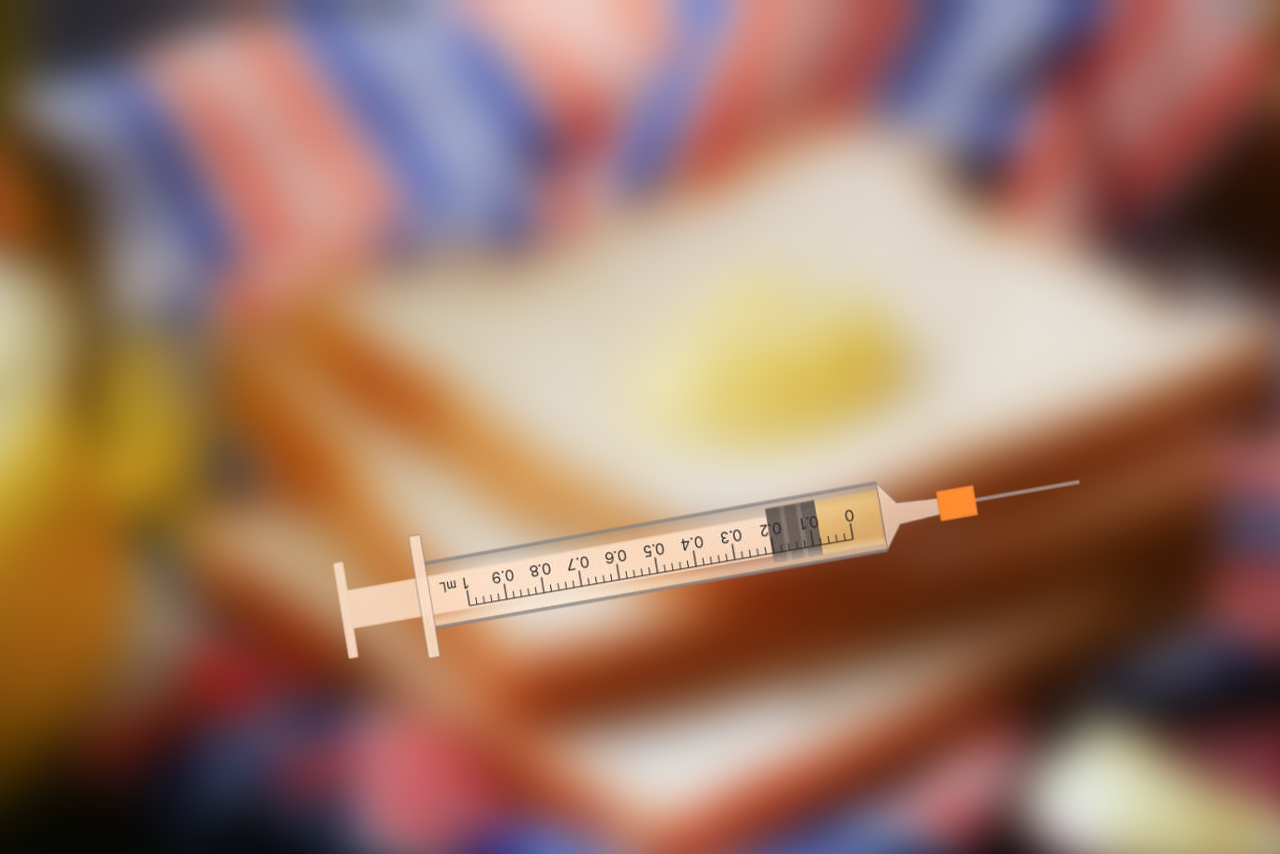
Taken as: 0.08 mL
